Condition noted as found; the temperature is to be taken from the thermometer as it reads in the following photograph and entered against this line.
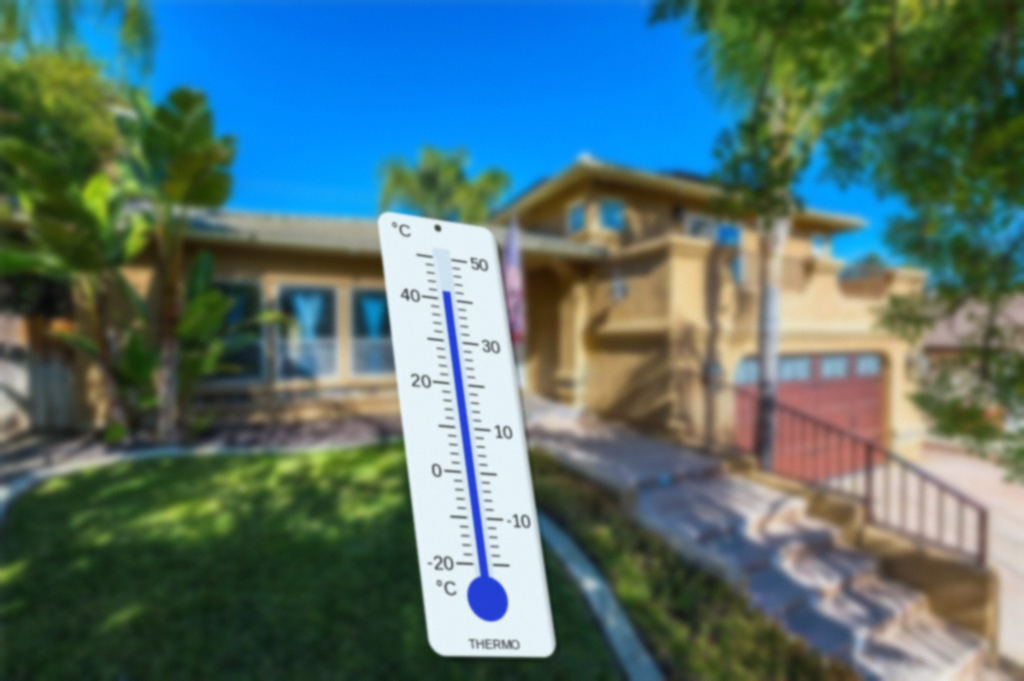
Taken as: 42 °C
